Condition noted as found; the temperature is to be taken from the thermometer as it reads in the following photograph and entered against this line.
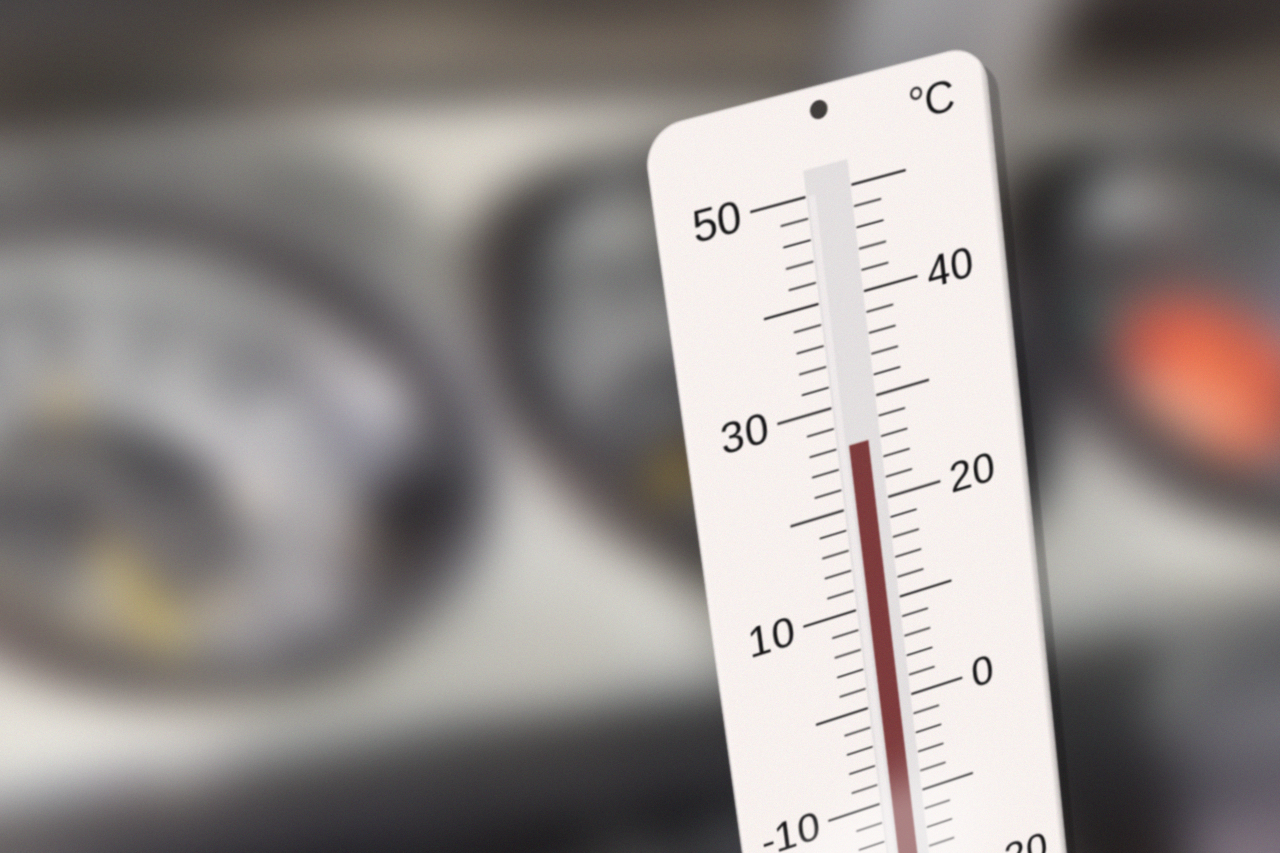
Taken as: 26 °C
